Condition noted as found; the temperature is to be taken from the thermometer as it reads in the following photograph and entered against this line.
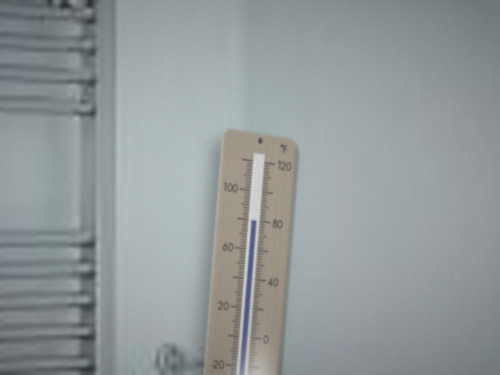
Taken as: 80 °F
